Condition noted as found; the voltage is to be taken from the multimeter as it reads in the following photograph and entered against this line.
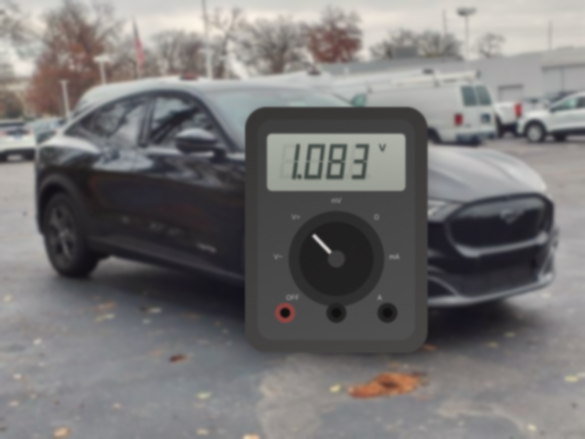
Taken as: 1.083 V
